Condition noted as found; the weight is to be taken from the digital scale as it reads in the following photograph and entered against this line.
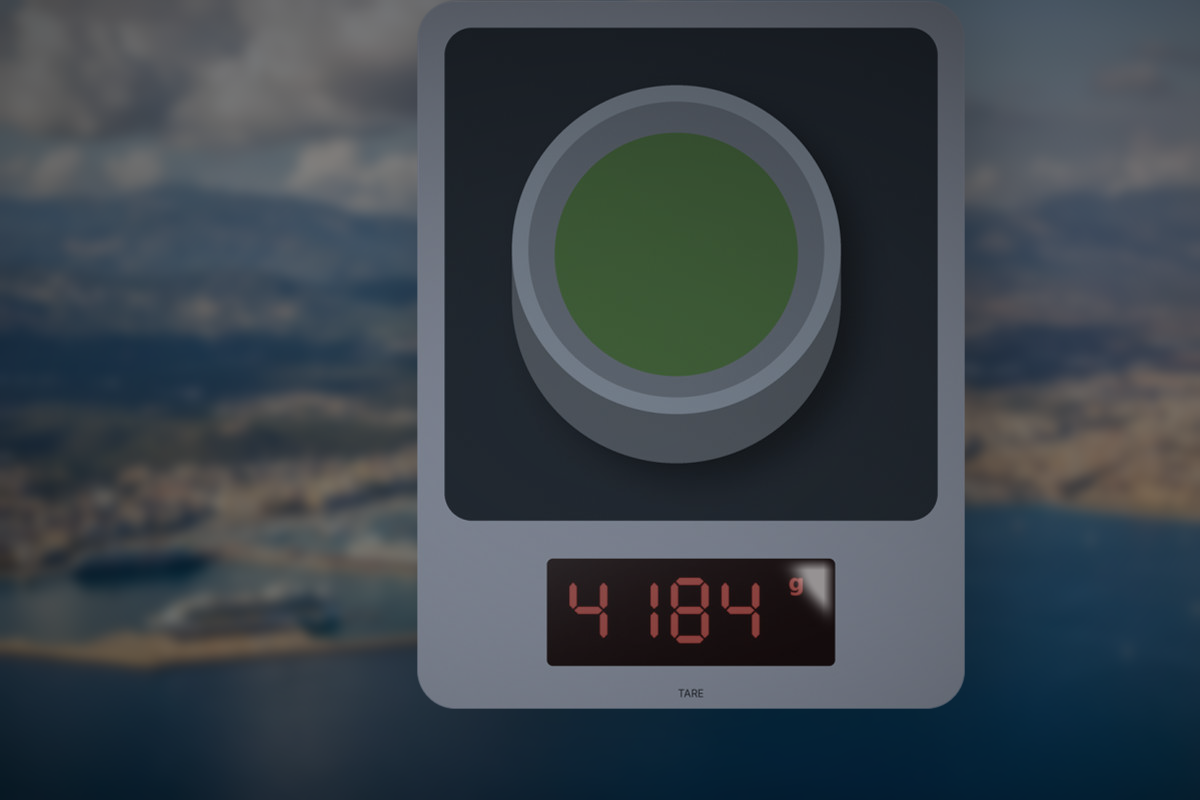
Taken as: 4184 g
